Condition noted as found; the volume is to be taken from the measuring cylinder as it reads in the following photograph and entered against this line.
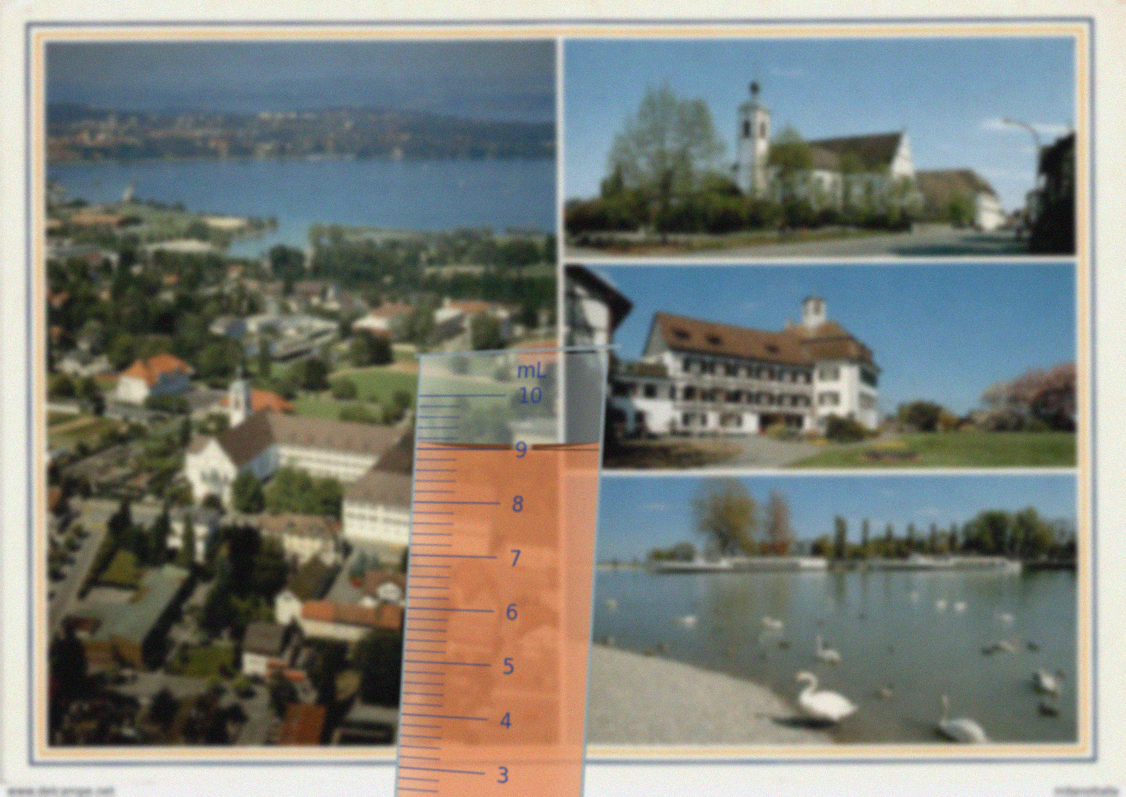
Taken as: 9 mL
